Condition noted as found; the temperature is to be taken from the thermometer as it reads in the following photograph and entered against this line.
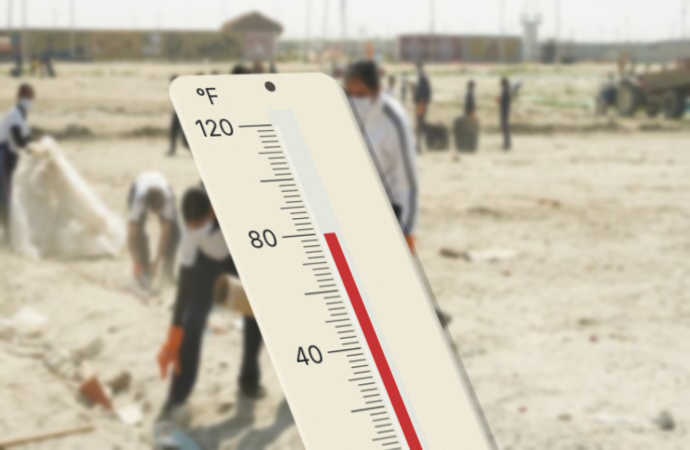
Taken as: 80 °F
